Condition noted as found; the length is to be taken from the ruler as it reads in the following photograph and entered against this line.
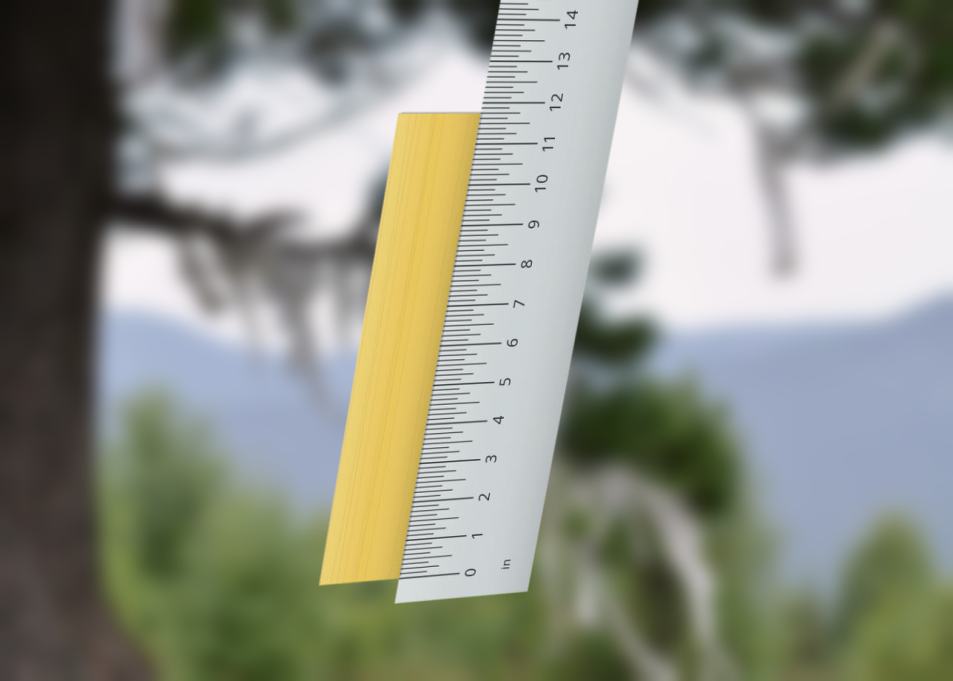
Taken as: 11.75 in
